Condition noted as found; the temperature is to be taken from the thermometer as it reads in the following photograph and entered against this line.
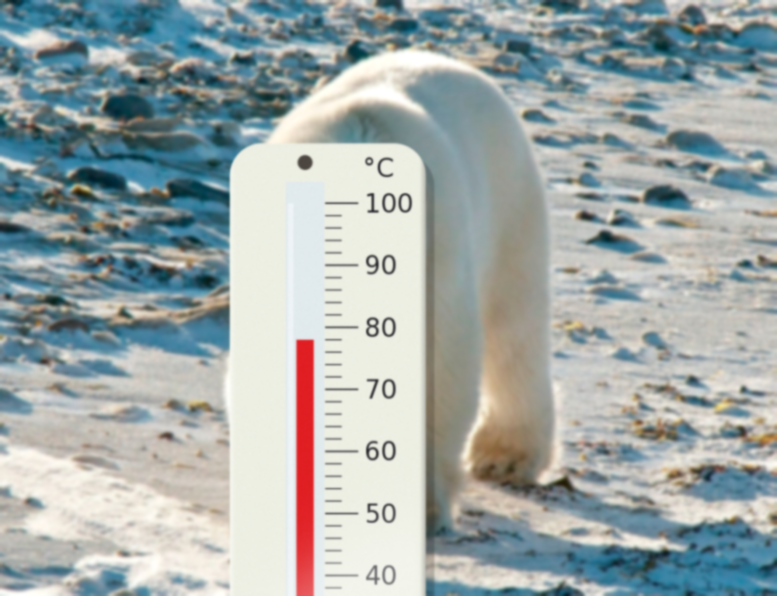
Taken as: 78 °C
